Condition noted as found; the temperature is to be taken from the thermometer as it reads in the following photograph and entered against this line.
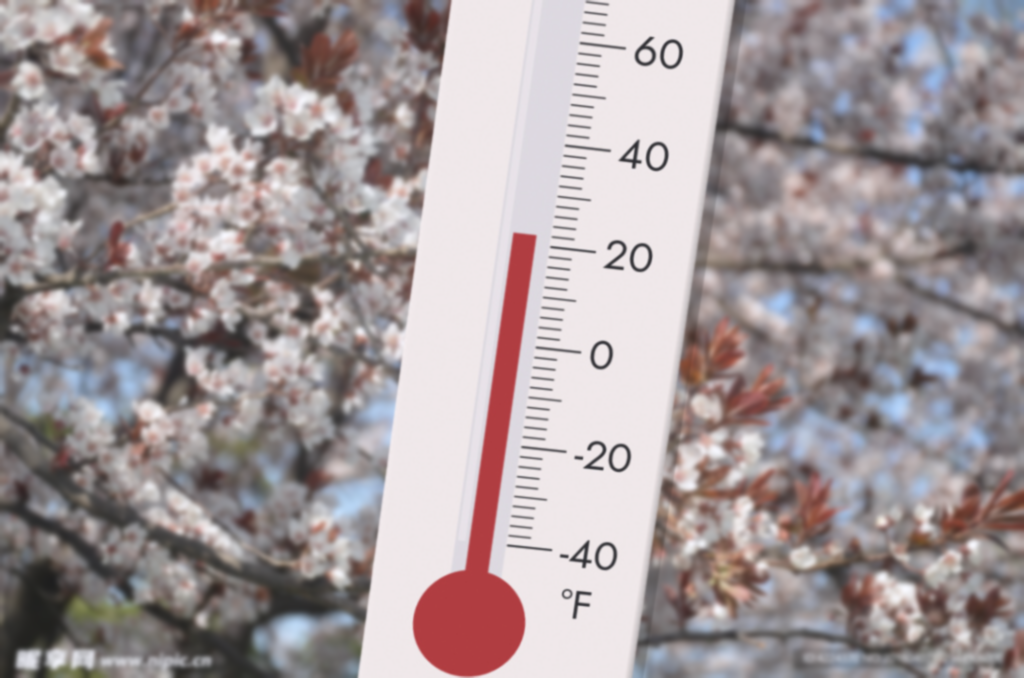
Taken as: 22 °F
